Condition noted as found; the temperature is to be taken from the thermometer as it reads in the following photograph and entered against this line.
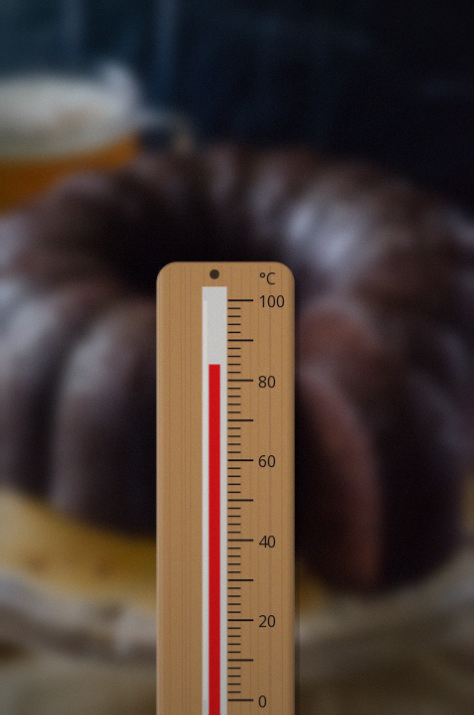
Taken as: 84 °C
